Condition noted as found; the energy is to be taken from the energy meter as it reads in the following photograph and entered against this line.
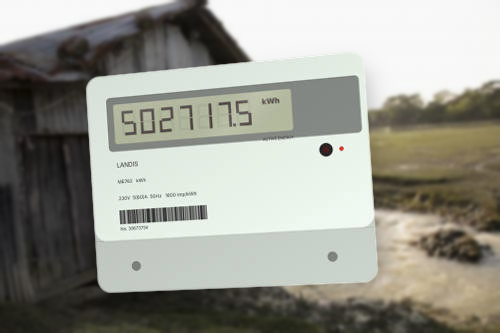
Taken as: 502717.5 kWh
